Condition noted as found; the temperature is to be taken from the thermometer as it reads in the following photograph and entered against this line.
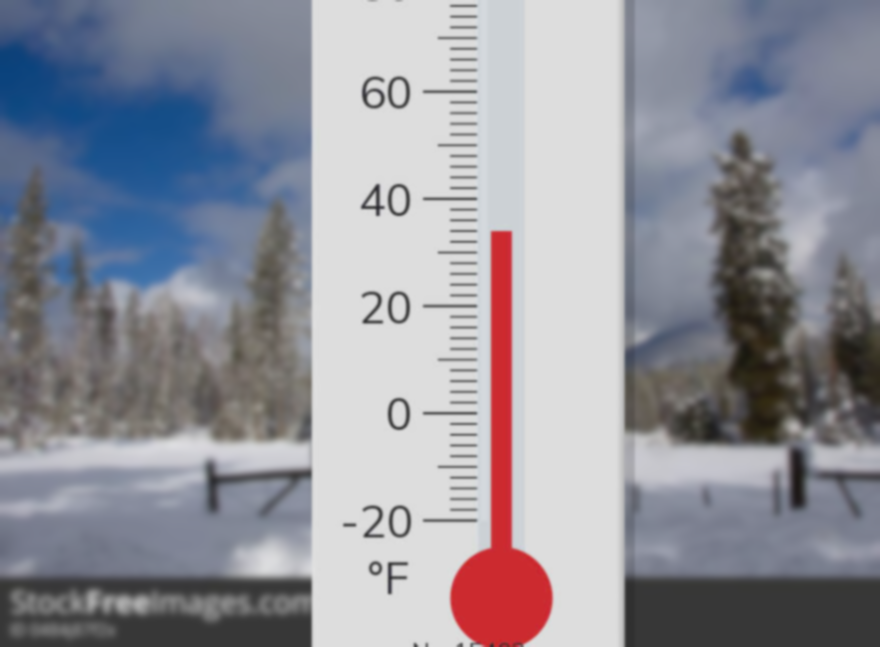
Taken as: 34 °F
